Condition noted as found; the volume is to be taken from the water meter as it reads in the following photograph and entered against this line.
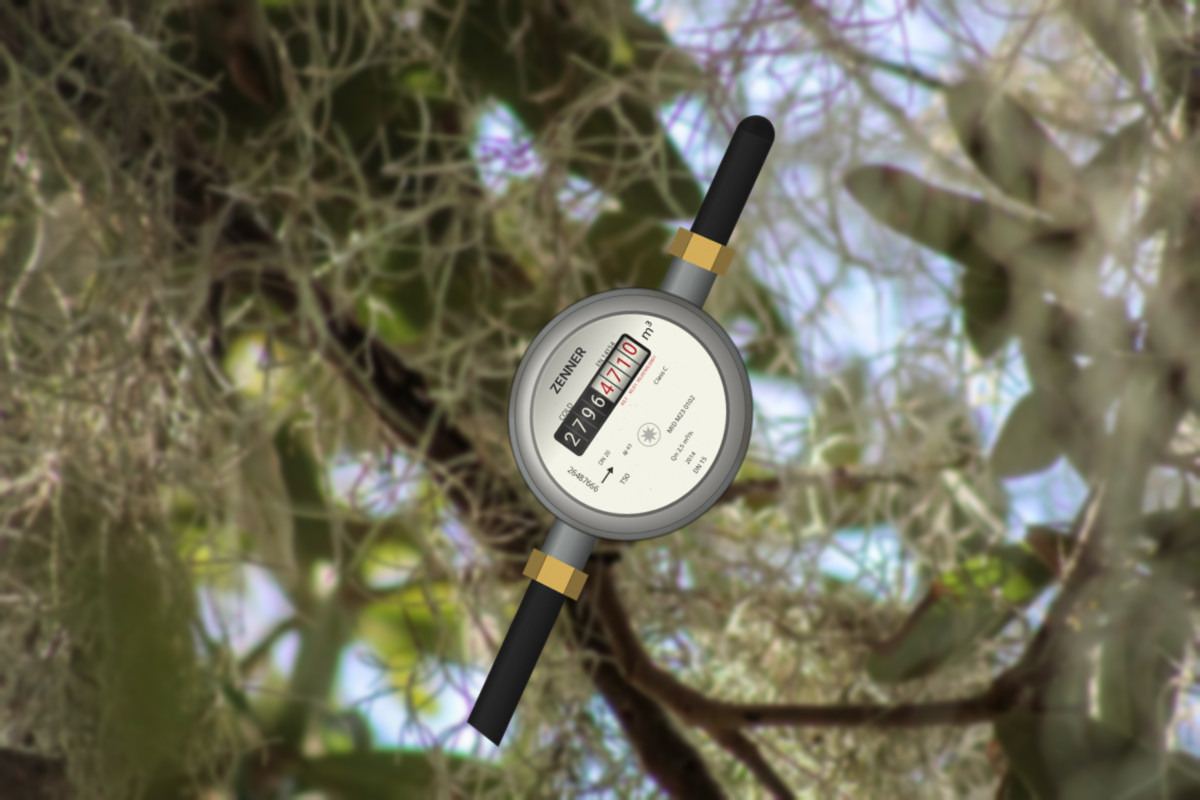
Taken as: 2796.4710 m³
